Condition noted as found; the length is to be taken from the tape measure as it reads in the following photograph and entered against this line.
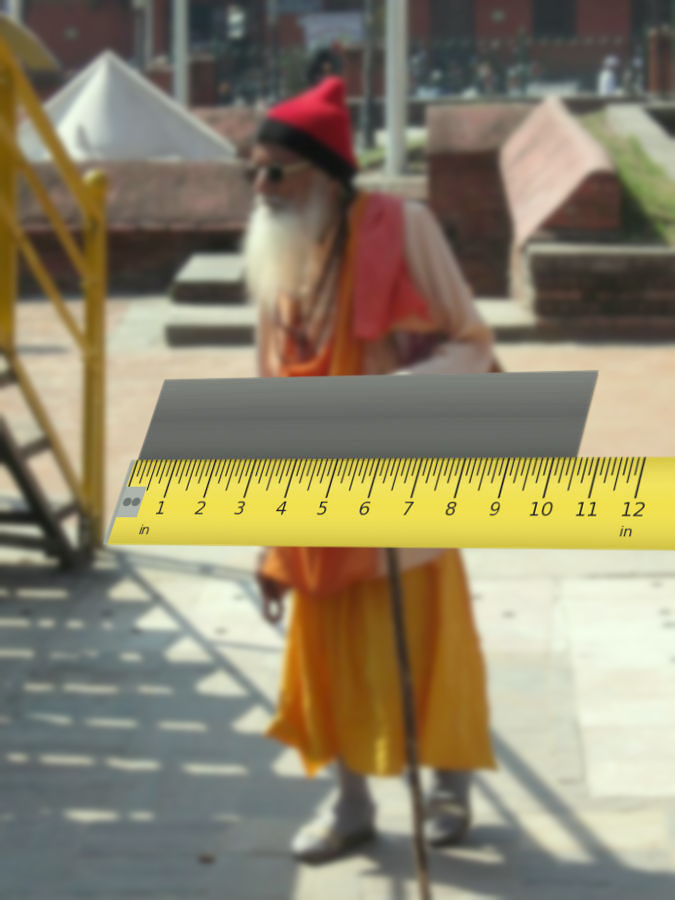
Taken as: 10.5 in
